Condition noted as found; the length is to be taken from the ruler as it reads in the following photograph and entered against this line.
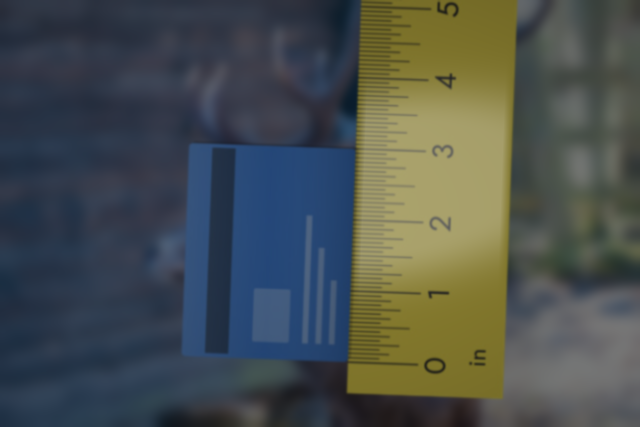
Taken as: 3 in
